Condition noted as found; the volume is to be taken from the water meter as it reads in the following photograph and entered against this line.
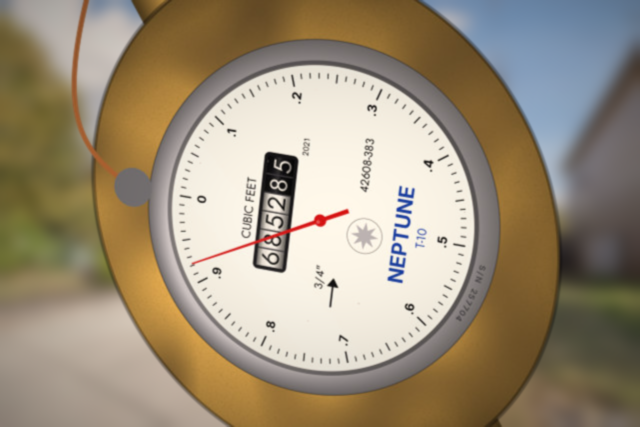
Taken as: 685284.92 ft³
